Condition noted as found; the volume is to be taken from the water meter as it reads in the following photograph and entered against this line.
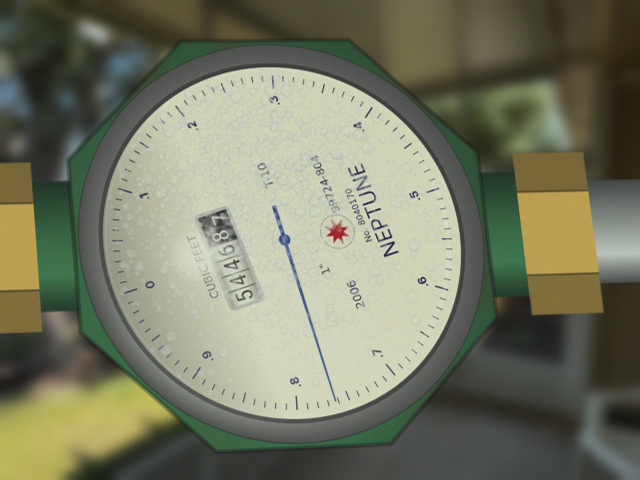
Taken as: 544686.76 ft³
